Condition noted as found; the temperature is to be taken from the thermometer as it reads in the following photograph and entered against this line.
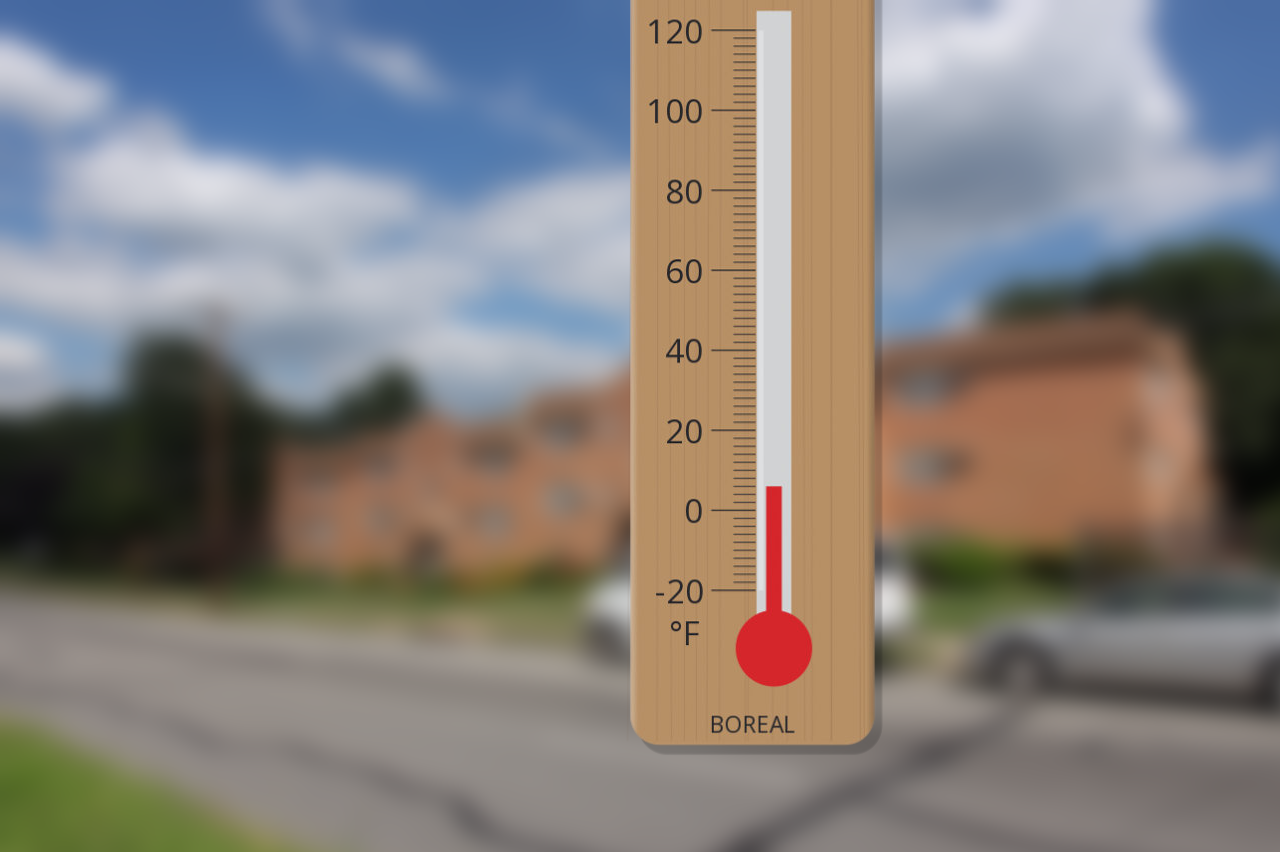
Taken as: 6 °F
